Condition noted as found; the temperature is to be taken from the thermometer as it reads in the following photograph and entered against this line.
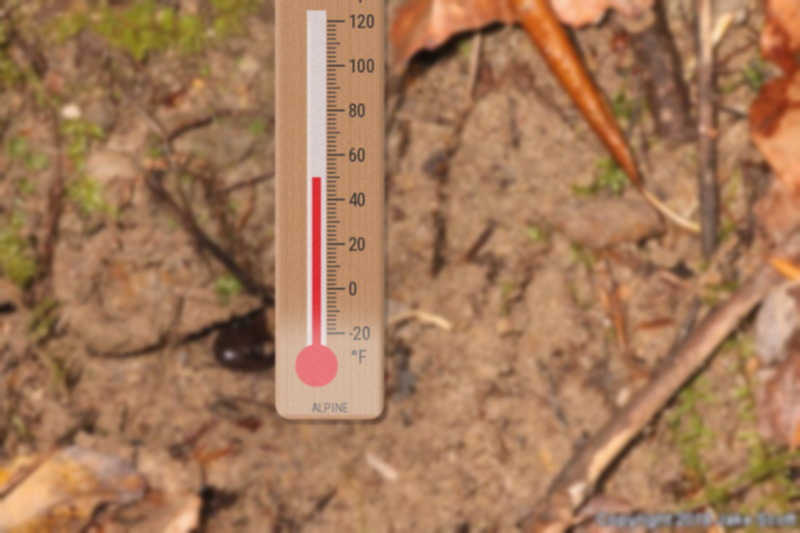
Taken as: 50 °F
